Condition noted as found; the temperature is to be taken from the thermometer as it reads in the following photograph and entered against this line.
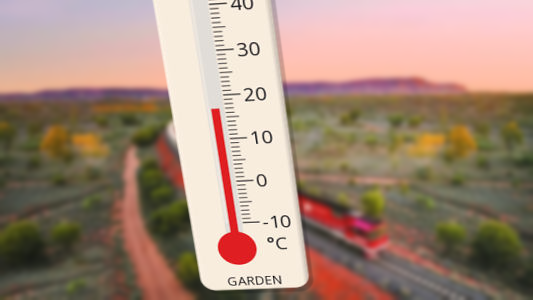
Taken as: 17 °C
